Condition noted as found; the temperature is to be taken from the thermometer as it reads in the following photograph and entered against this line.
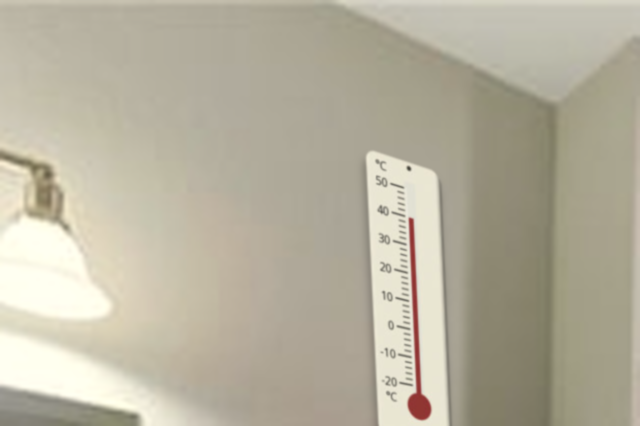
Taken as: 40 °C
